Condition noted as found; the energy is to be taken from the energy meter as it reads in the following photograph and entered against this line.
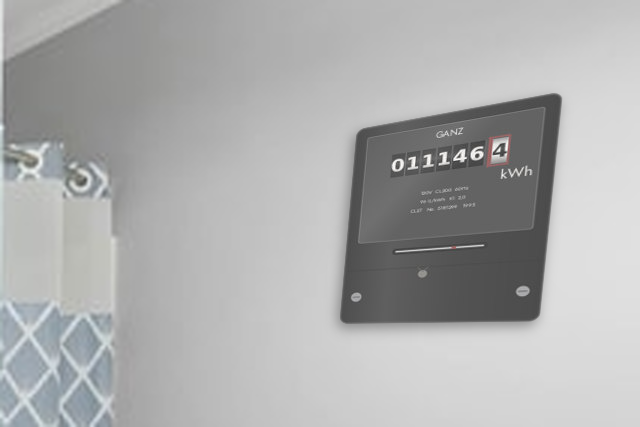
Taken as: 11146.4 kWh
